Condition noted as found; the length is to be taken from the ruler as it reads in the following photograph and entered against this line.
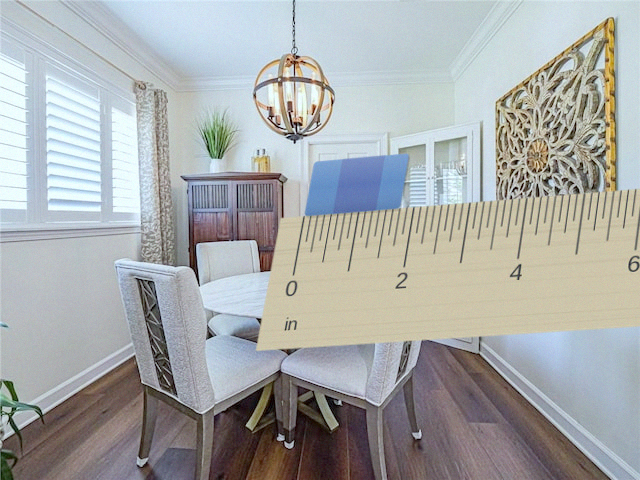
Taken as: 1.75 in
